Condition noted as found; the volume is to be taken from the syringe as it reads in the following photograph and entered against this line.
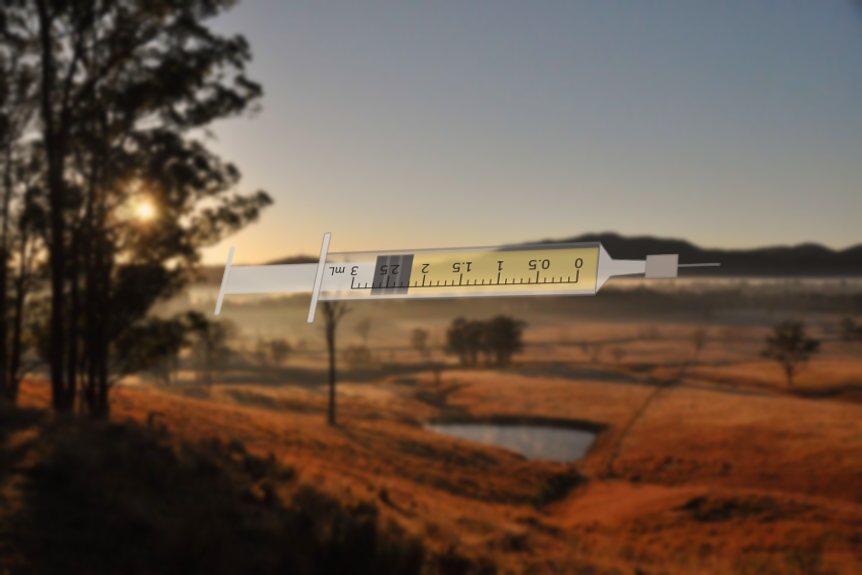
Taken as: 2.2 mL
